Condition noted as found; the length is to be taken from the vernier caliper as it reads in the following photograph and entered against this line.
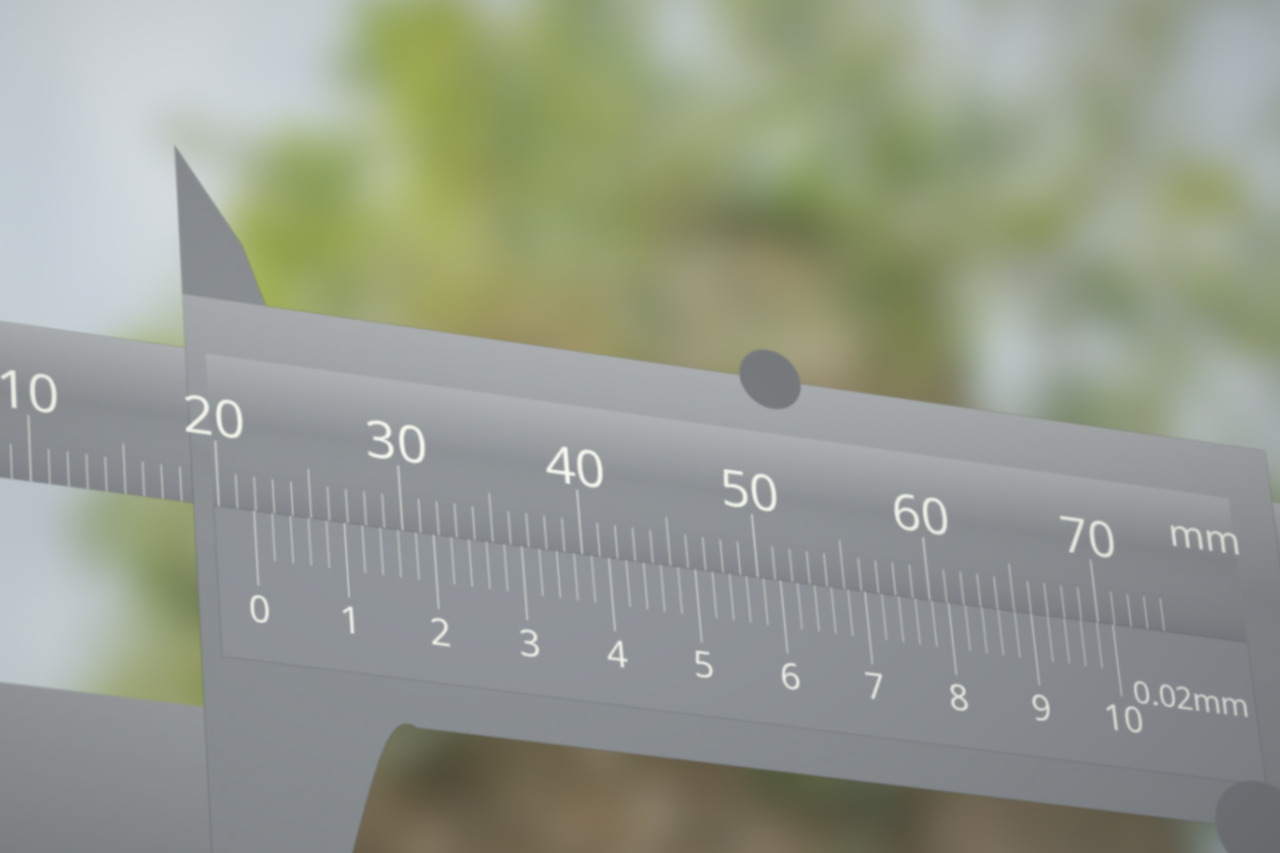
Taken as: 21.9 mm
